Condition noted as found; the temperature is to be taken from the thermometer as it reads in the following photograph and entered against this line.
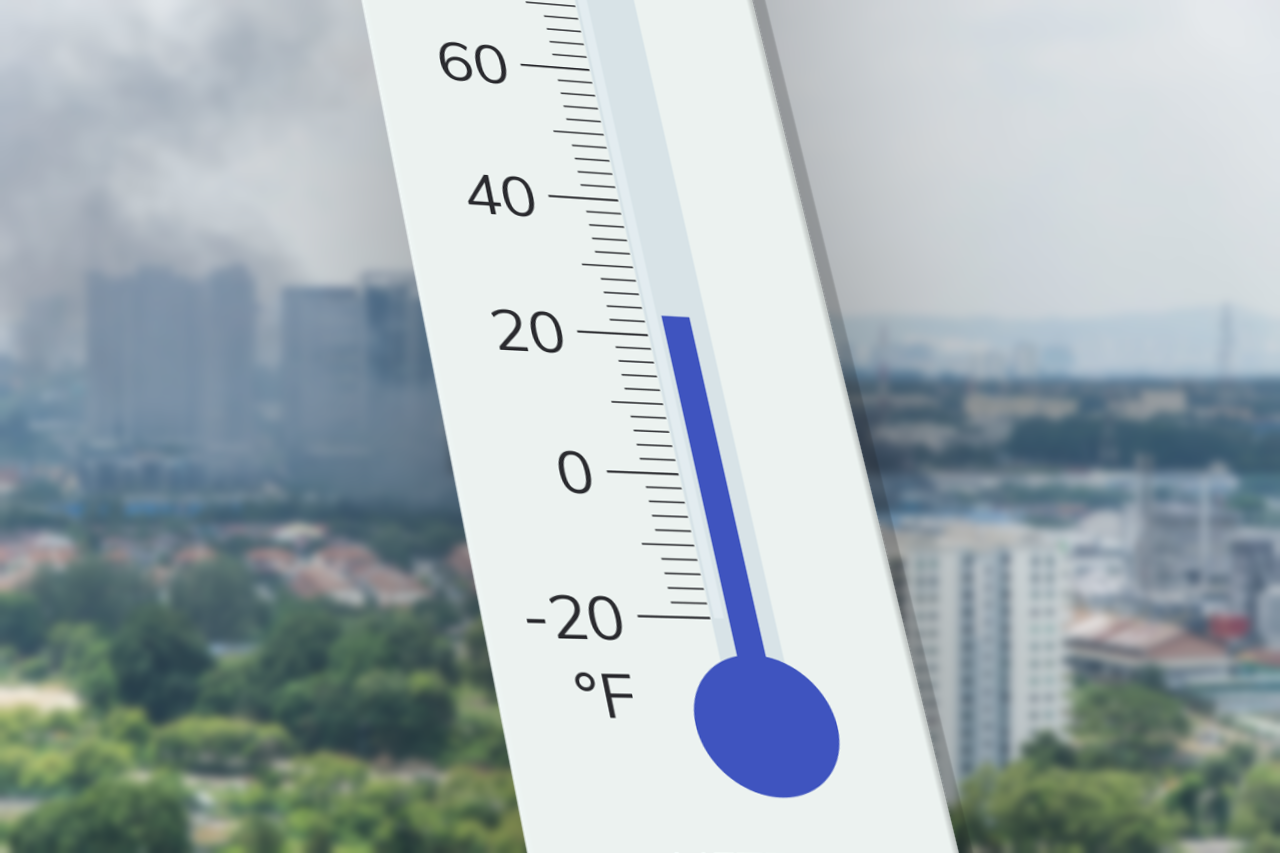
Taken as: 23 °F
